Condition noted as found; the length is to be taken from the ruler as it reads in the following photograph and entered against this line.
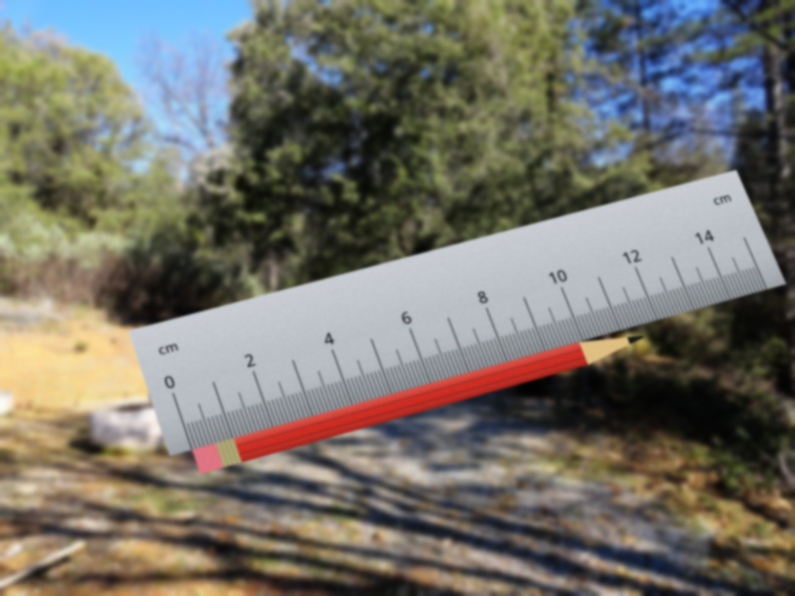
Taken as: 11.5 cm
